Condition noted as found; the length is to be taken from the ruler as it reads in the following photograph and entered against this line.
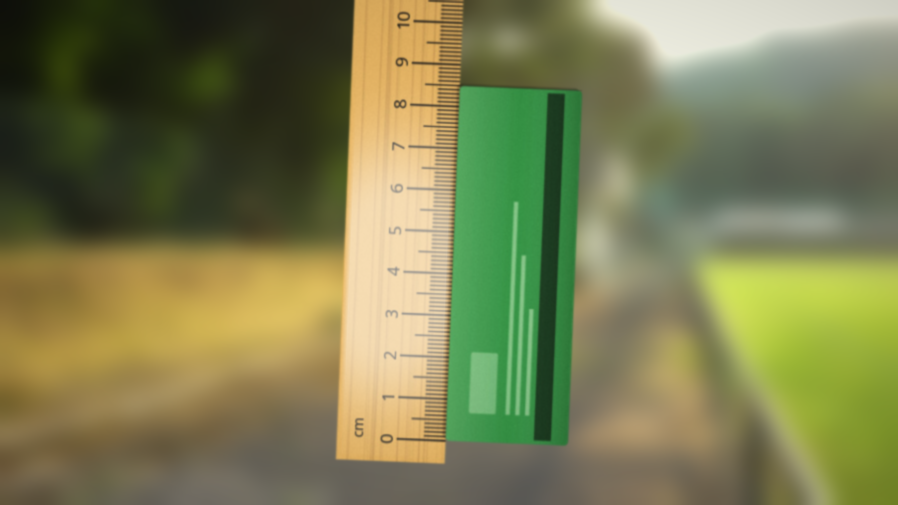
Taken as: 8.5 cm
